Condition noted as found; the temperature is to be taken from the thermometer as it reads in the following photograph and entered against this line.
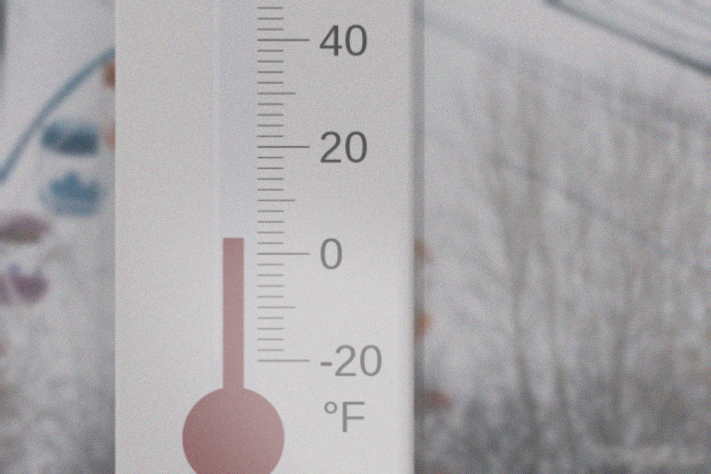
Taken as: 3 °F
